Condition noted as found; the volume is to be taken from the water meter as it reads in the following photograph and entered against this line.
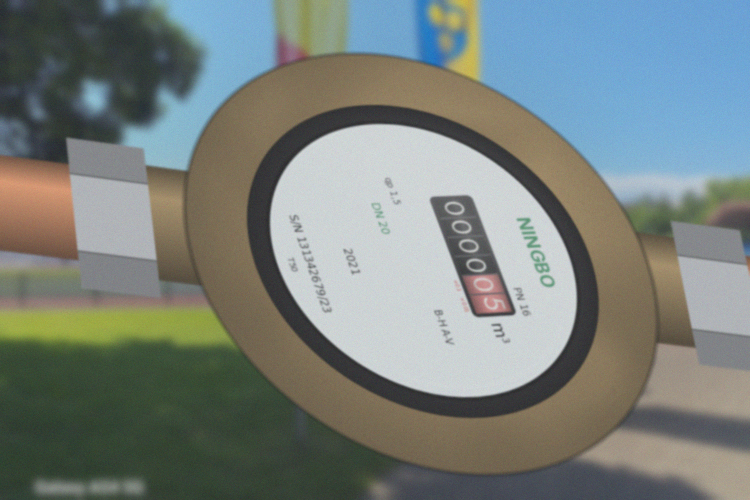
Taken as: 0.05 m³
